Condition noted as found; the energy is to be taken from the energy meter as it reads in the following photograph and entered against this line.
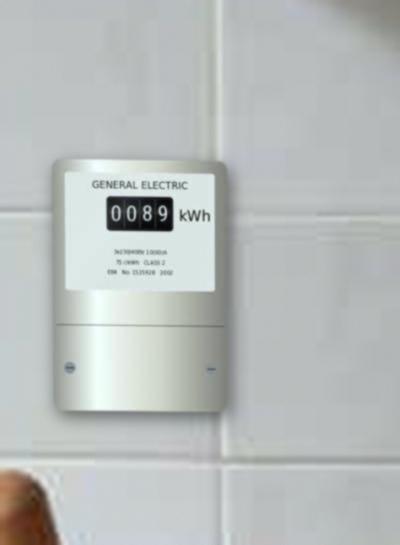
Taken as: 89 kWh
